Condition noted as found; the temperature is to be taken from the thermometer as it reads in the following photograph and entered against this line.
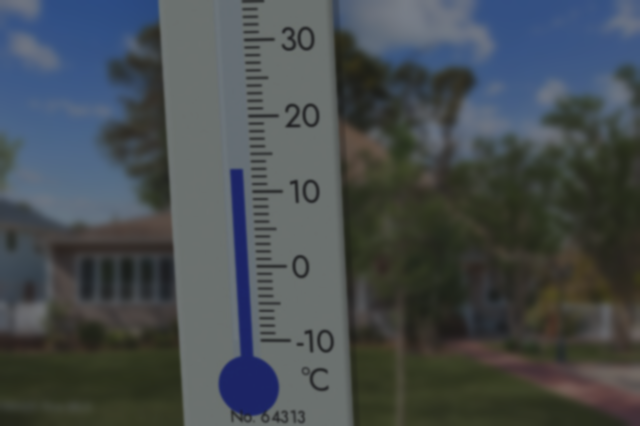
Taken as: 13 °C
